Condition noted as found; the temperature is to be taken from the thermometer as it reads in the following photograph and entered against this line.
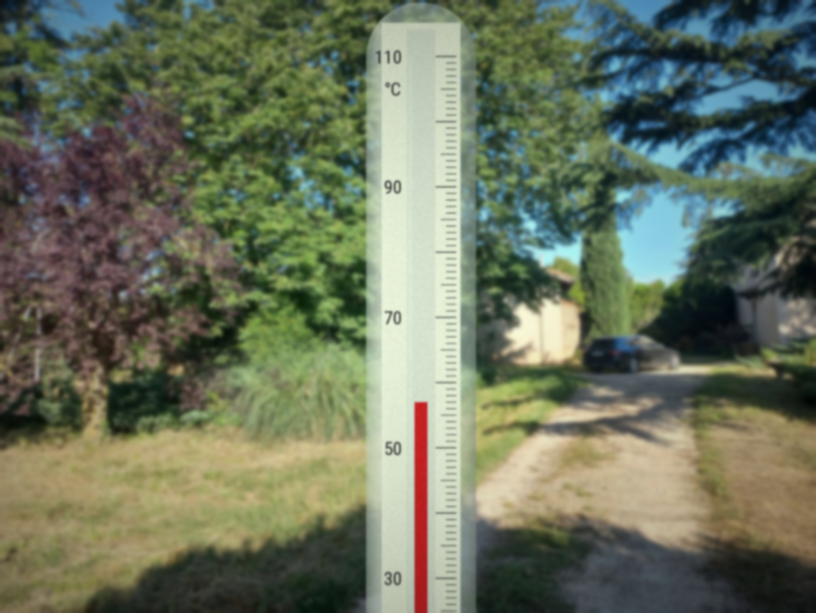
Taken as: 57 °C
